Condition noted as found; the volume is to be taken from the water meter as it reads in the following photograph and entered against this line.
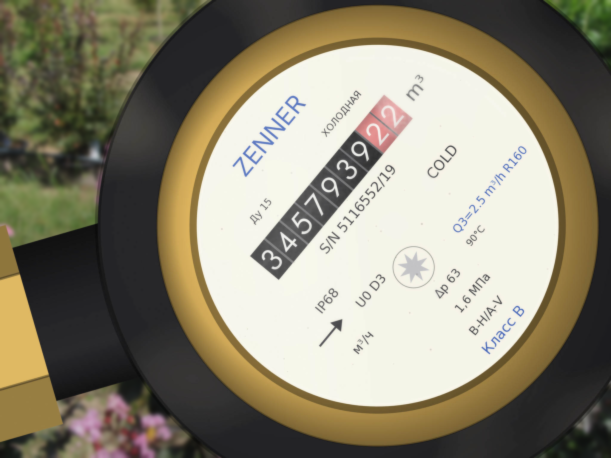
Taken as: 3457939.22 m³
